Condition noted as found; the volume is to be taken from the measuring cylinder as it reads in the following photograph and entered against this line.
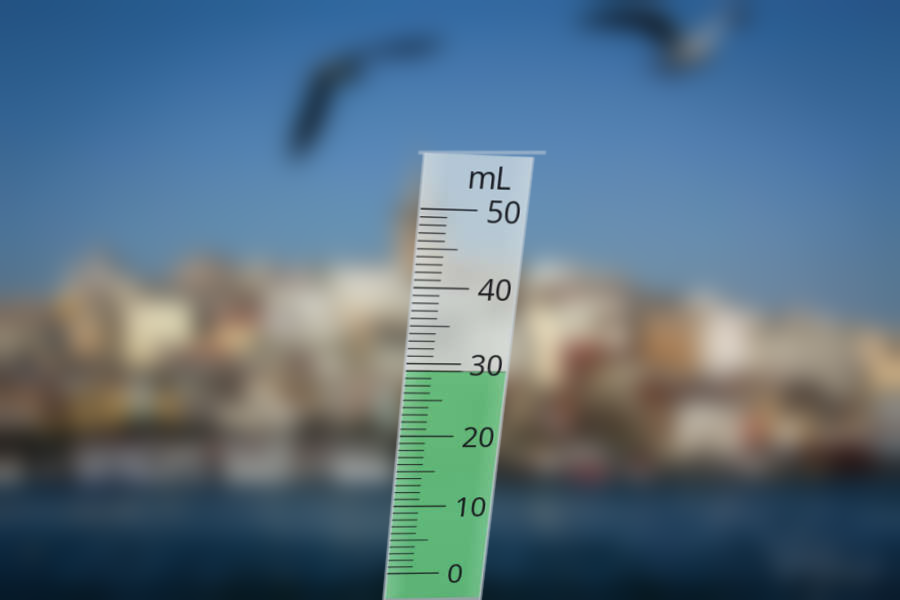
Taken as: 29 mL
